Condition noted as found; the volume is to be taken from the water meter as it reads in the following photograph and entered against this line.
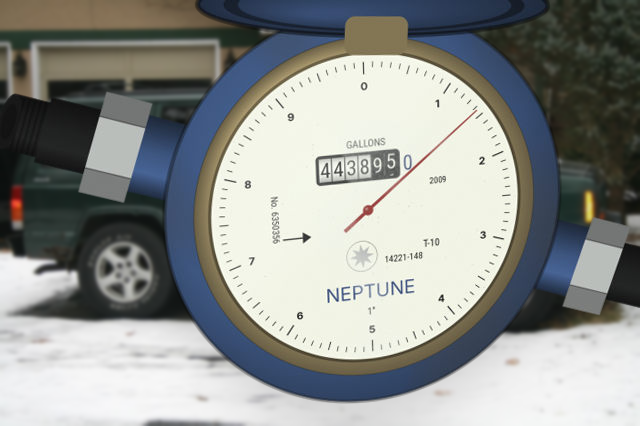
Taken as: 4438951.4 gal
